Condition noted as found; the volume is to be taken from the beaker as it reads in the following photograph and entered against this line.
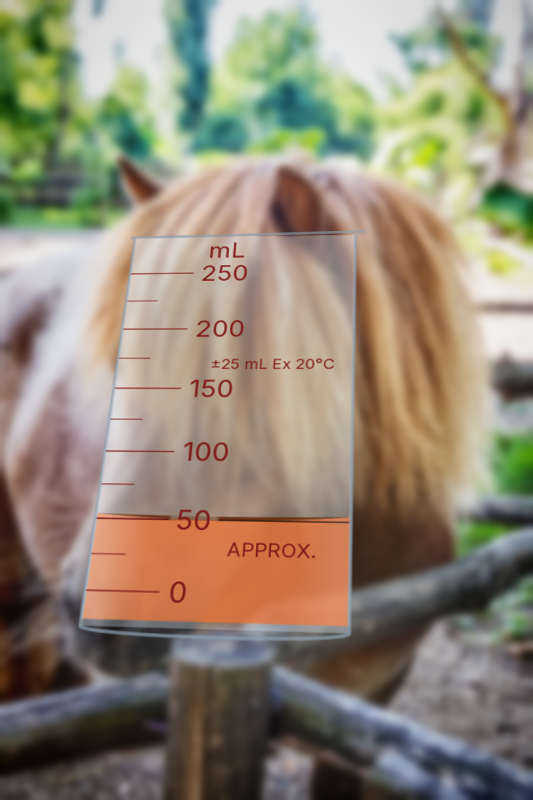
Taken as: 50 mL
